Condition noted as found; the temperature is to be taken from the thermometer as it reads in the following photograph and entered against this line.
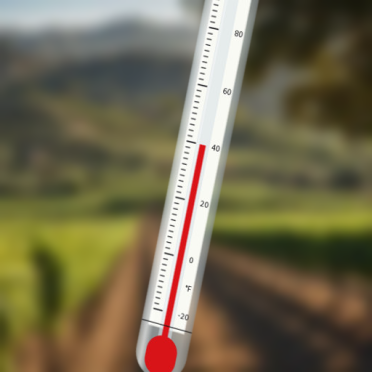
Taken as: 40 °F
